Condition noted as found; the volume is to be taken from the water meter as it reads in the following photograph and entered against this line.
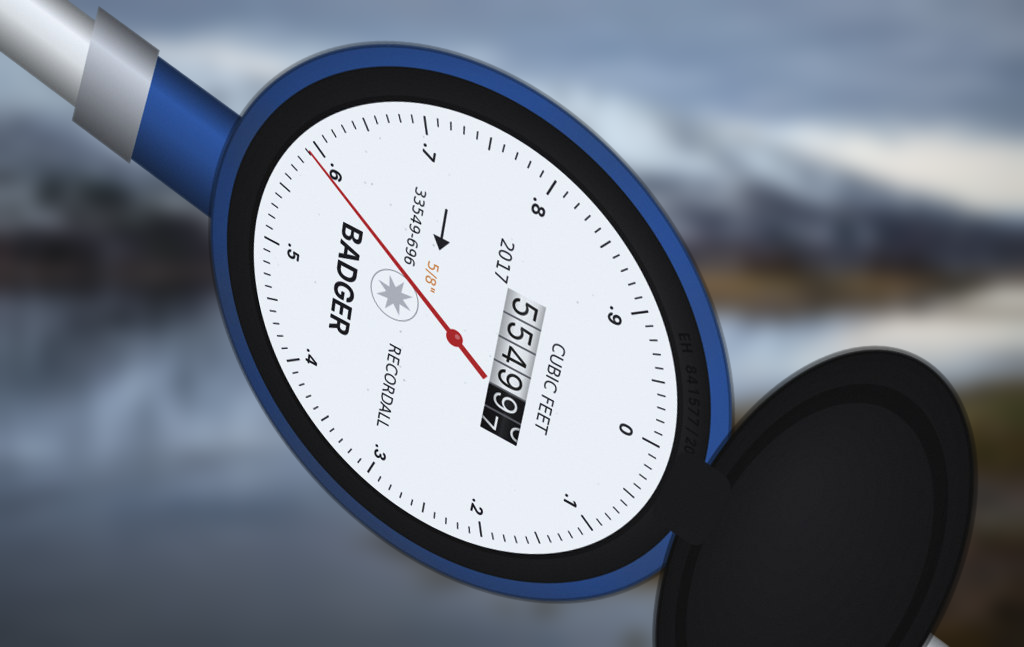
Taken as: 554996.59 ft³
